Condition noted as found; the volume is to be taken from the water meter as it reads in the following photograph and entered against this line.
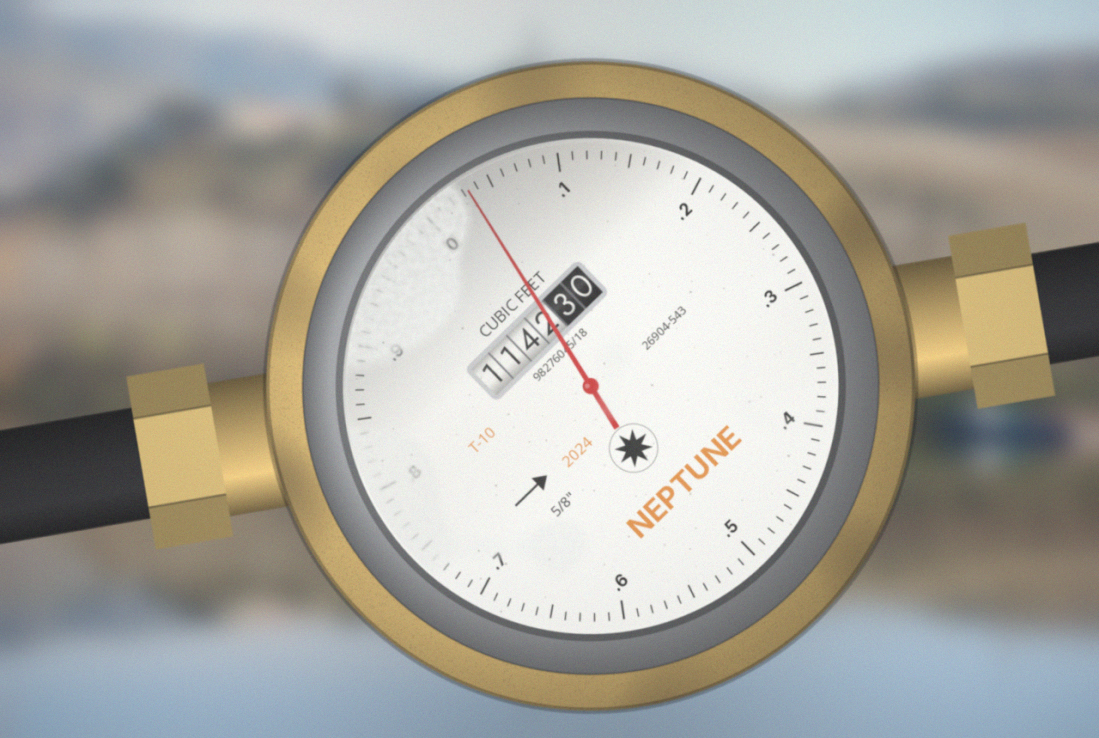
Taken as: 114230.03 ft³
